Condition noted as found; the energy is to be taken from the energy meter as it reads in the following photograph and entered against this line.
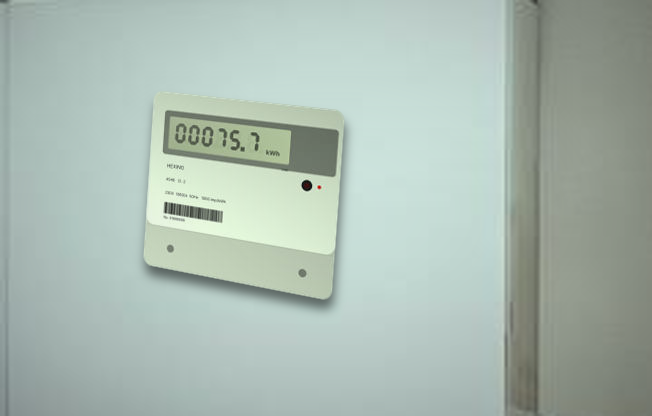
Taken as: 75.7 kWh
